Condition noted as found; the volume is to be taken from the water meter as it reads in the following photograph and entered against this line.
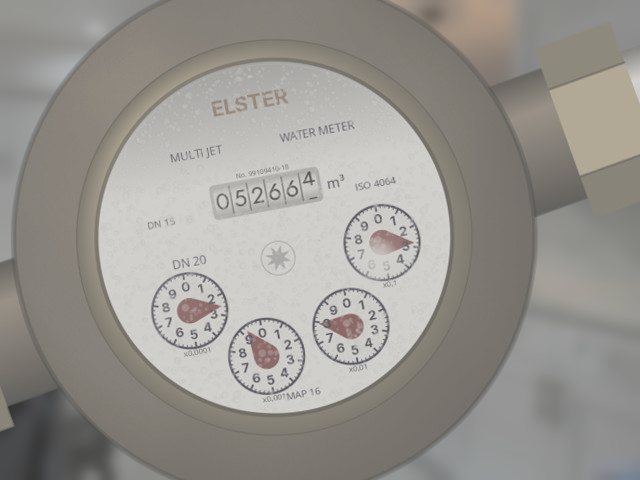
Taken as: 52664.2792 m³
